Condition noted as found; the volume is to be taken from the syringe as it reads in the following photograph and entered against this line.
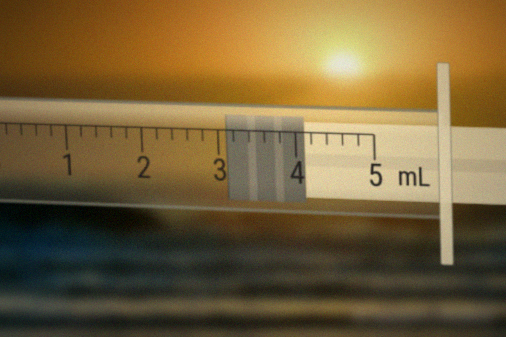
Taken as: 3.1 mL
